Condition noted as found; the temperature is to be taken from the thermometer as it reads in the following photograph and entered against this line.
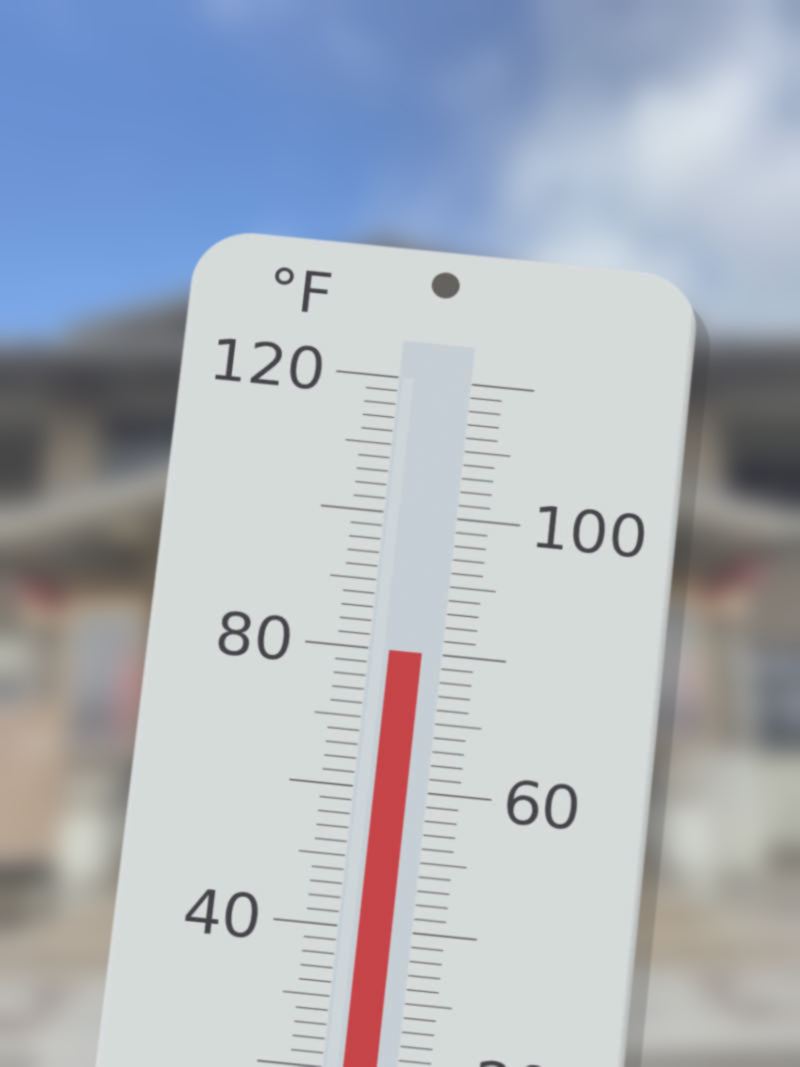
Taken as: 80 °F
